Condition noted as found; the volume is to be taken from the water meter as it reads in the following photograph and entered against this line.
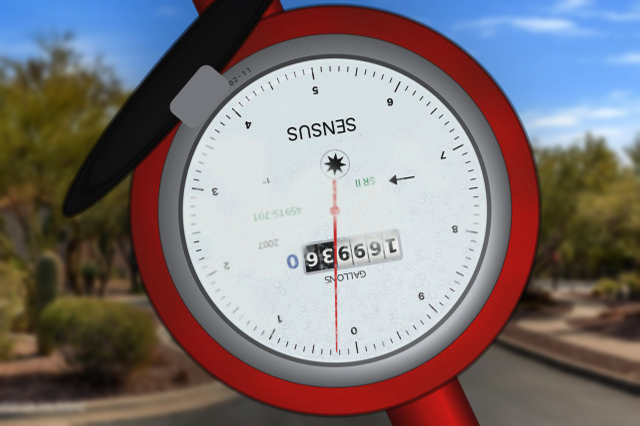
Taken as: 1699360.2 gal
